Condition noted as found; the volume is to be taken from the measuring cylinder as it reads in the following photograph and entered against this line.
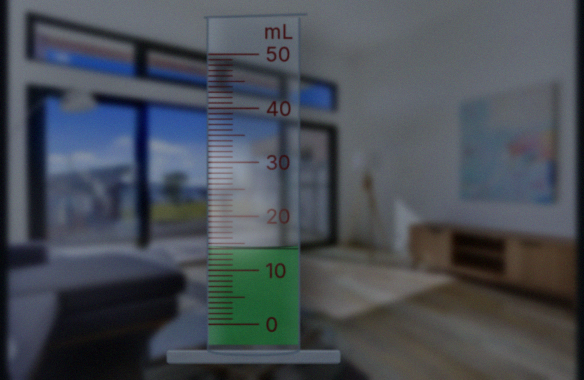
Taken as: 14 mL
